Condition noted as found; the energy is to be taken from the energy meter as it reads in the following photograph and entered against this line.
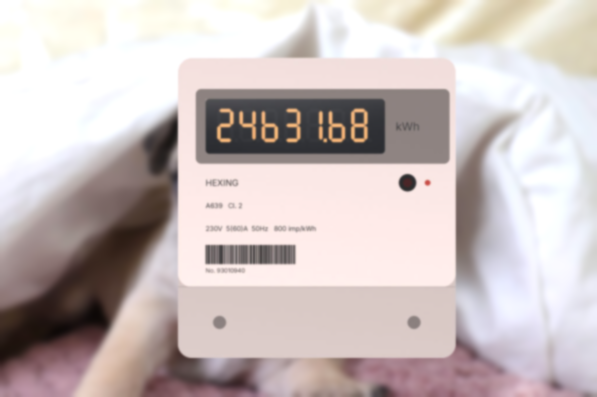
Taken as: 24631.68 kWh
